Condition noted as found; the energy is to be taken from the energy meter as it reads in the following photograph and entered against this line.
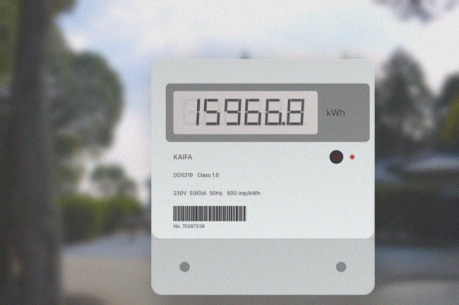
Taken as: 15966.8 kWh
